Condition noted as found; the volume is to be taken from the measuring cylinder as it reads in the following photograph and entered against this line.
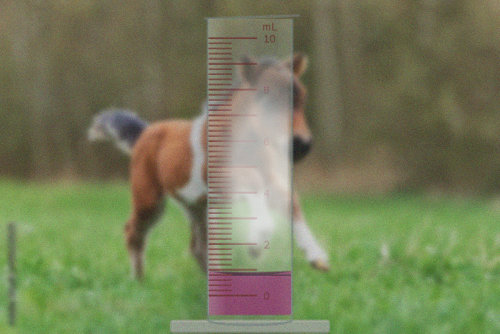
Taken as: 0.8 mL
